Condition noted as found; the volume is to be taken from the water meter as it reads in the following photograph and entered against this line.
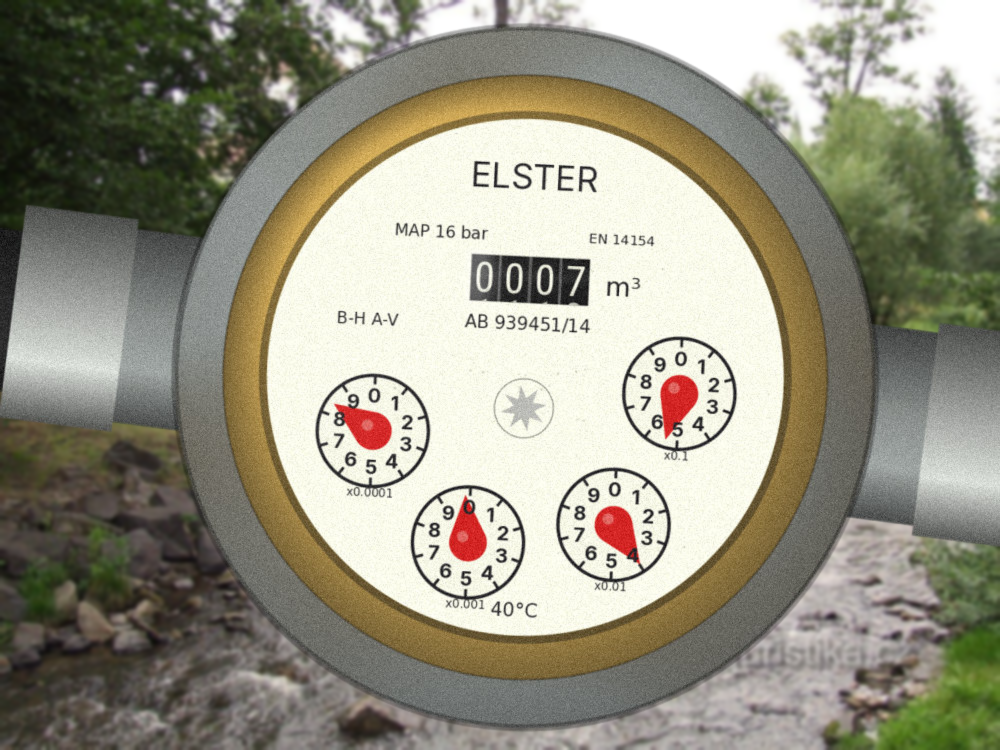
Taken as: 7.5398 m³
